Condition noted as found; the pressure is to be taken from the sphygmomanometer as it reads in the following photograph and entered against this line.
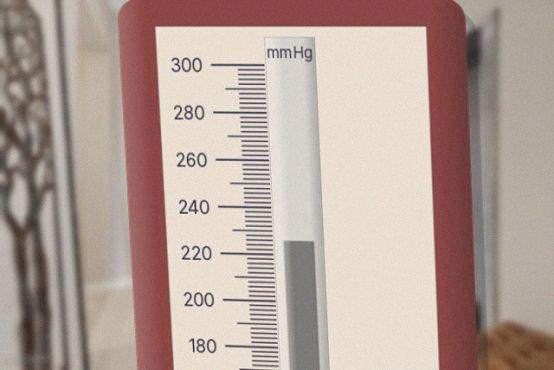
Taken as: 226 mmHg
